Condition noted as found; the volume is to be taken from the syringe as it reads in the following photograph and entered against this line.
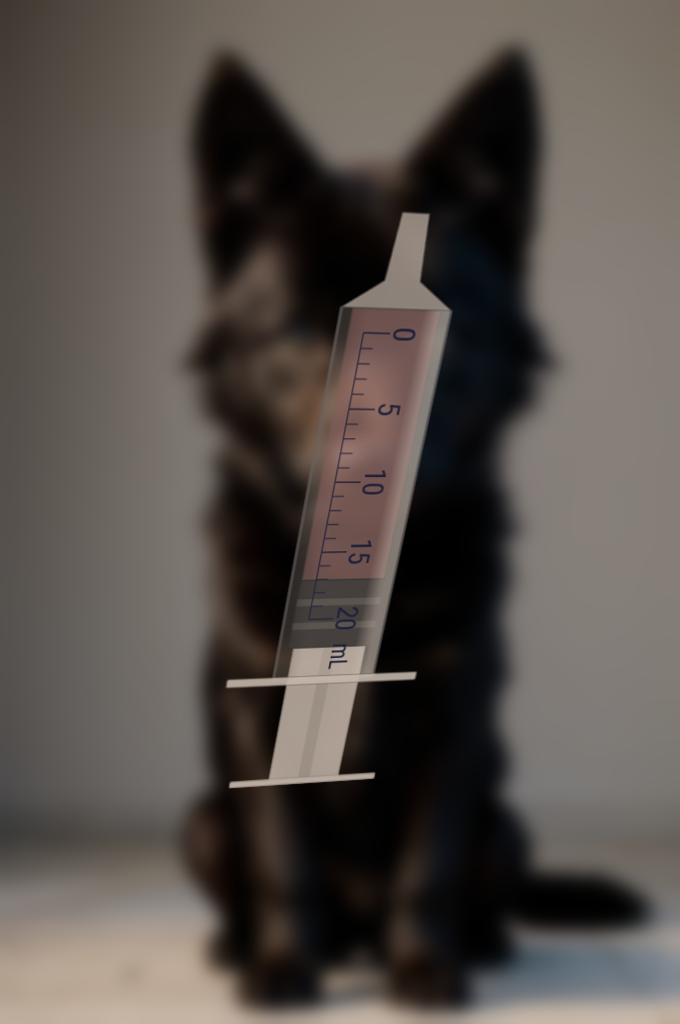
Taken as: 17 mL
